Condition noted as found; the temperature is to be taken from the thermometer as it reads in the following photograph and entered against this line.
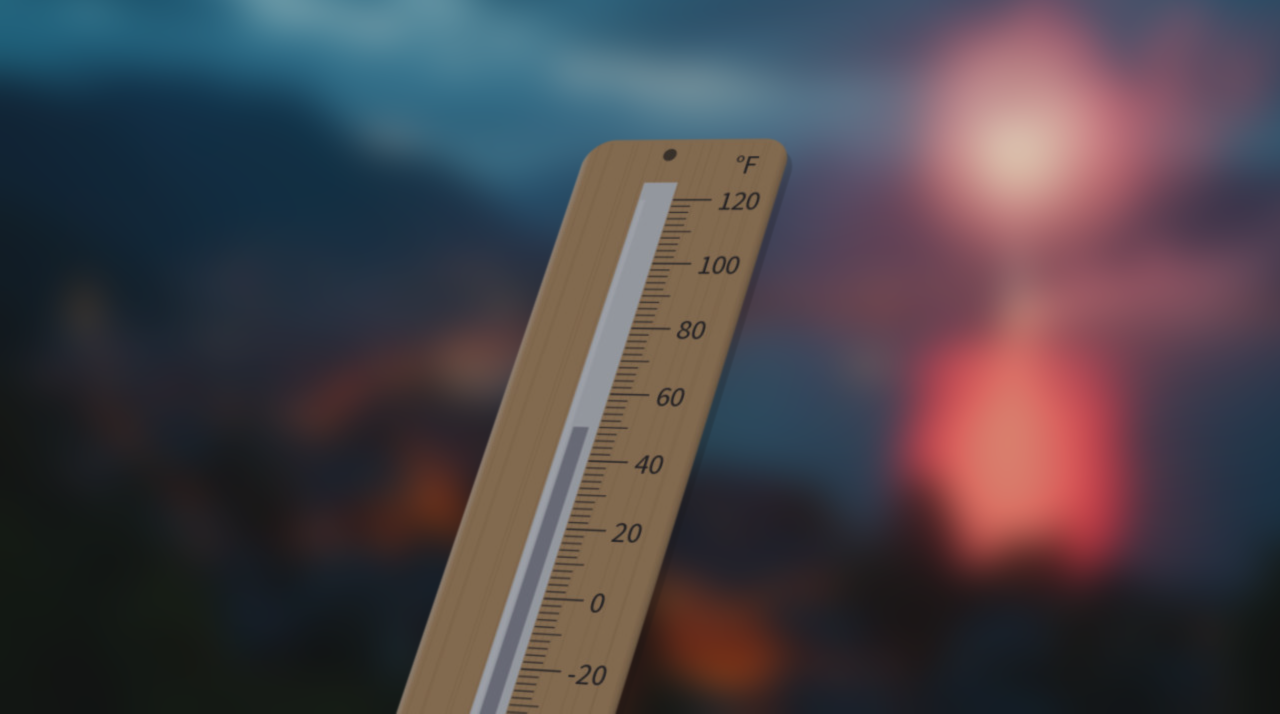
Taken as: 50 °F
